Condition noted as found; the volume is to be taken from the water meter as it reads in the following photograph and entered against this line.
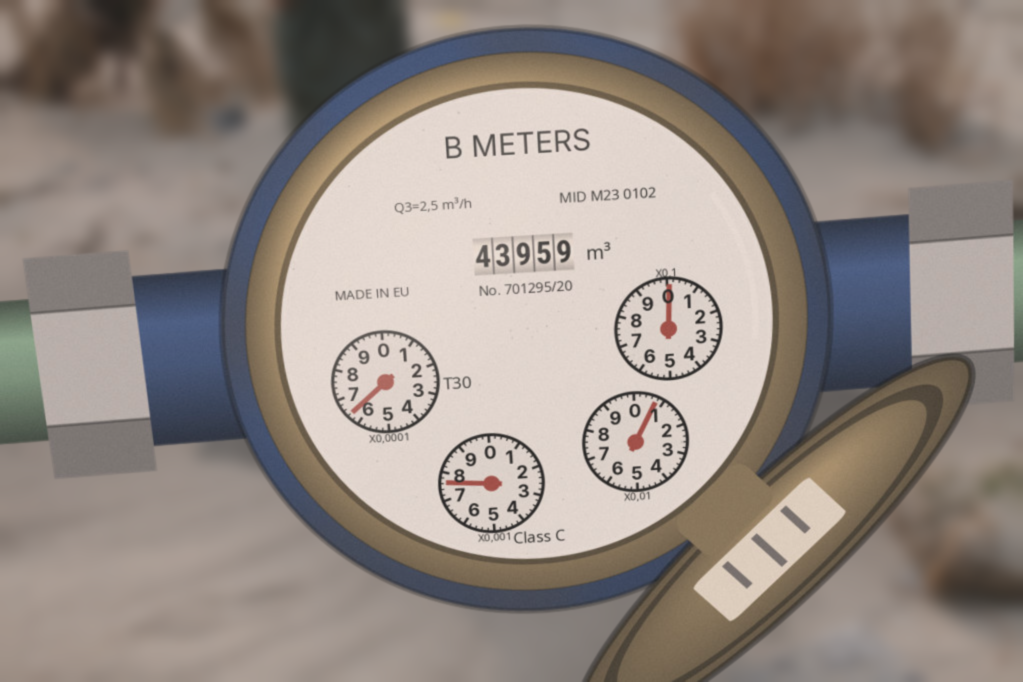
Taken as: 43959.0076 m³
